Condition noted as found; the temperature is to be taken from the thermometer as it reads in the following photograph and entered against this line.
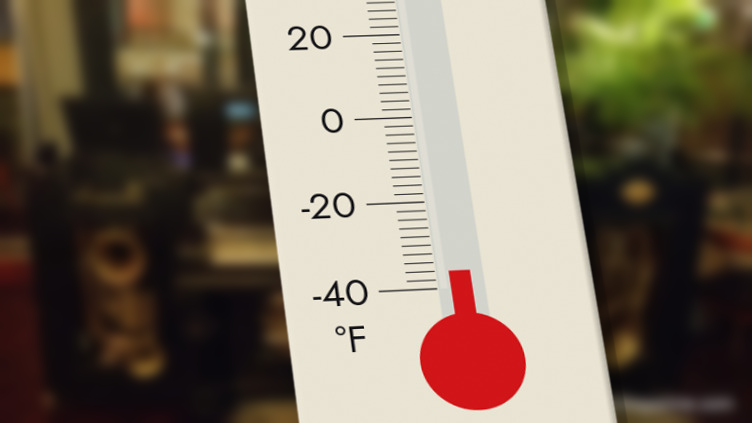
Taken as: -36 °F
